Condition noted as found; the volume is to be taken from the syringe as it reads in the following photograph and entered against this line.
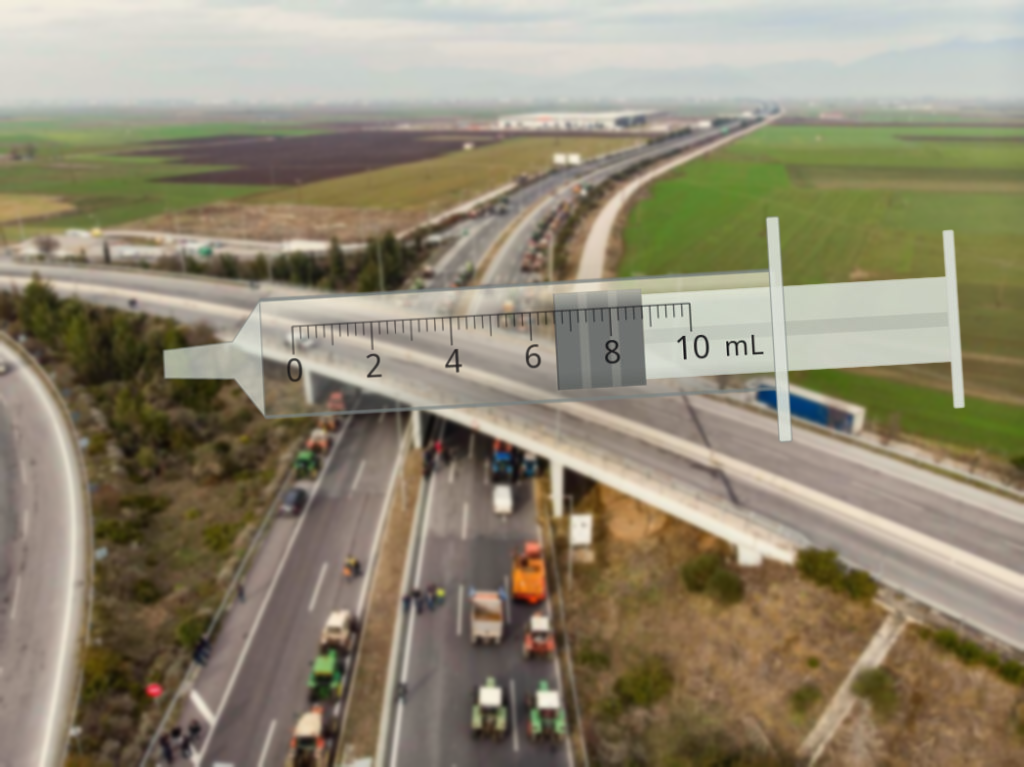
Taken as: 6.6 mL
